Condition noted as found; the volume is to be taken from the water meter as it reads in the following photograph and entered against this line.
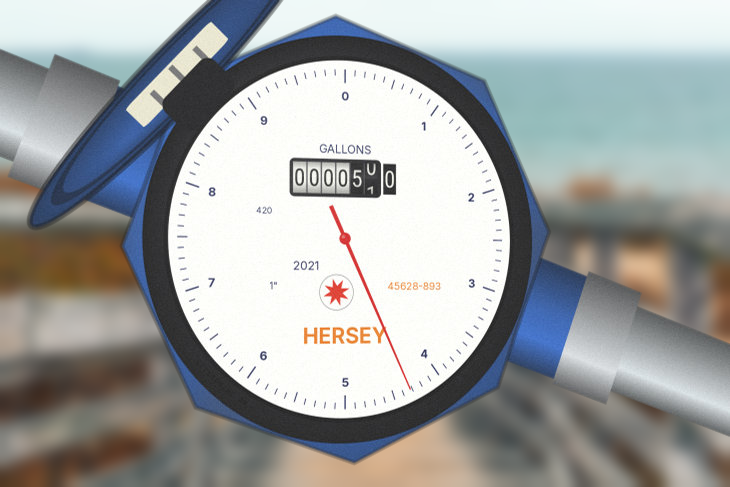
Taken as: 504.3 gal
